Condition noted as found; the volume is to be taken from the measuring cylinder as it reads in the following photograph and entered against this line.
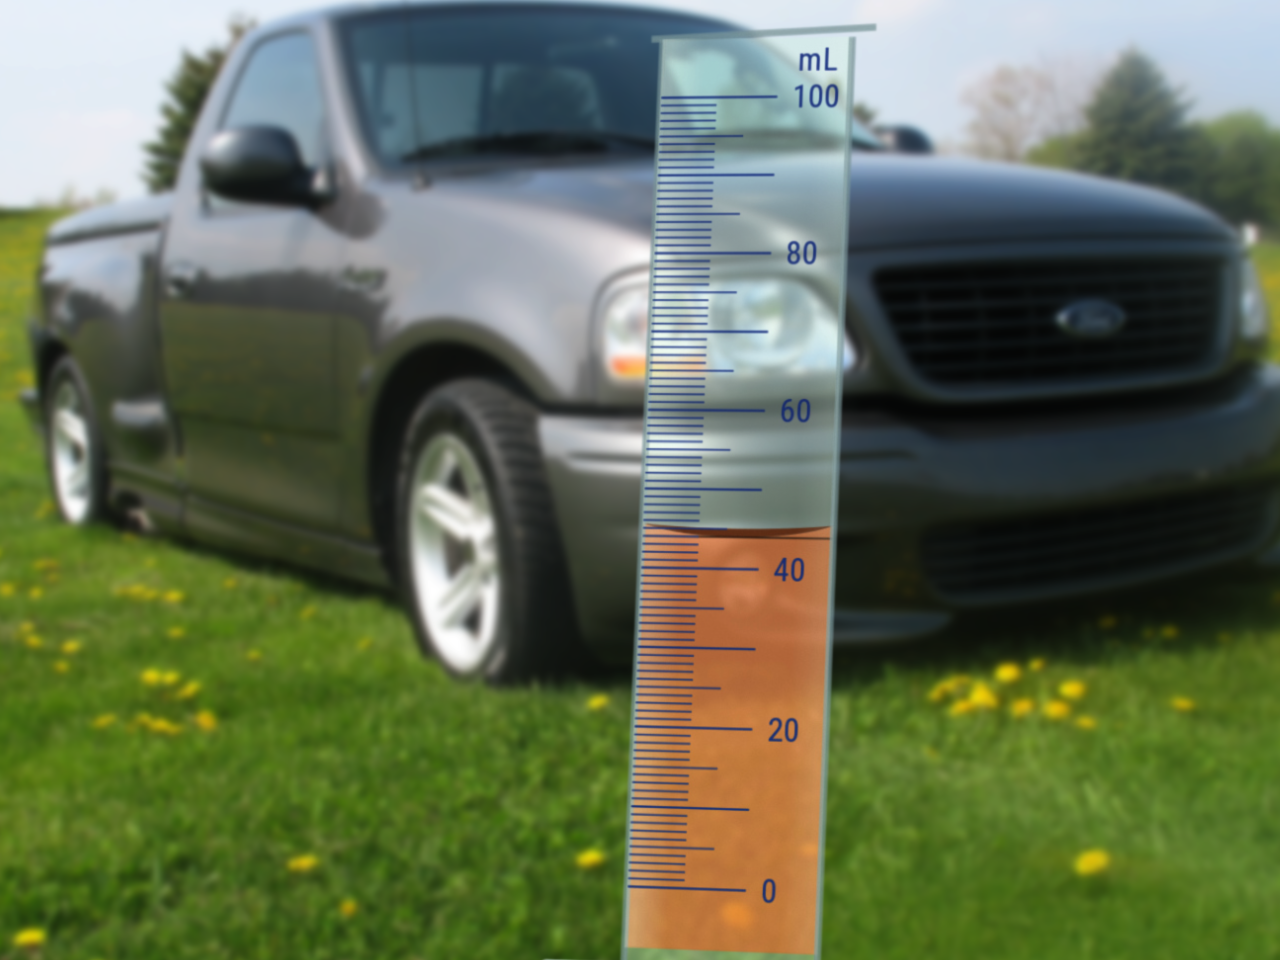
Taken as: 44 mL
